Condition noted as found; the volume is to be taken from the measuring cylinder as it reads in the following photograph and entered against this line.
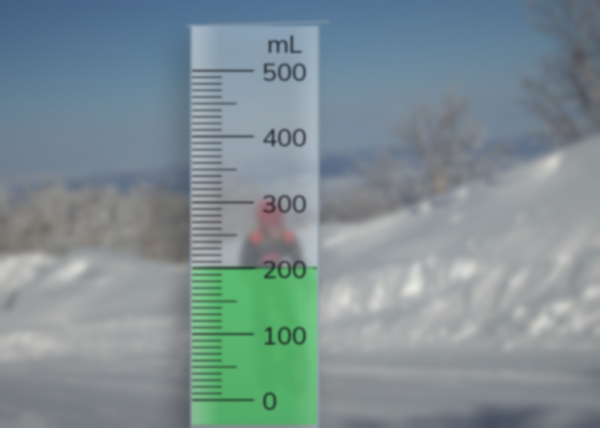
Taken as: 200 mL
